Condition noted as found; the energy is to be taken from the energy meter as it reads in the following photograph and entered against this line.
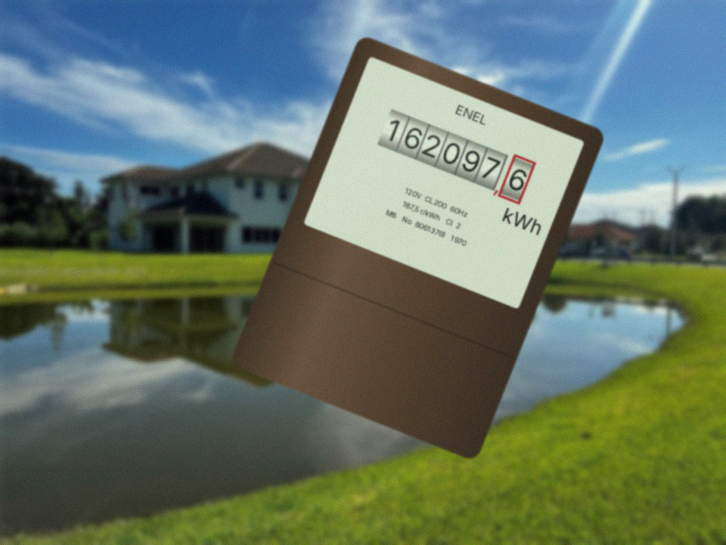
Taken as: 162097.6 kWh
